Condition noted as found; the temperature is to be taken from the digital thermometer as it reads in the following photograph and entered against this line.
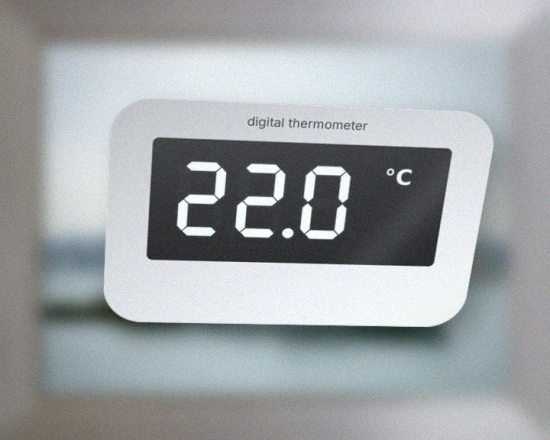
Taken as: 22.0 °C
